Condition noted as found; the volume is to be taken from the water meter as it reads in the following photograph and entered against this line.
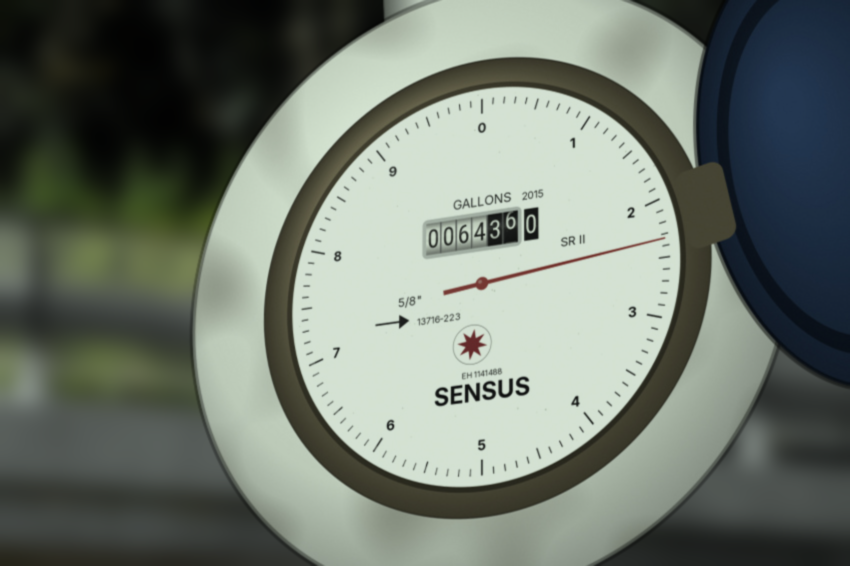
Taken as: 64362.3 gal
